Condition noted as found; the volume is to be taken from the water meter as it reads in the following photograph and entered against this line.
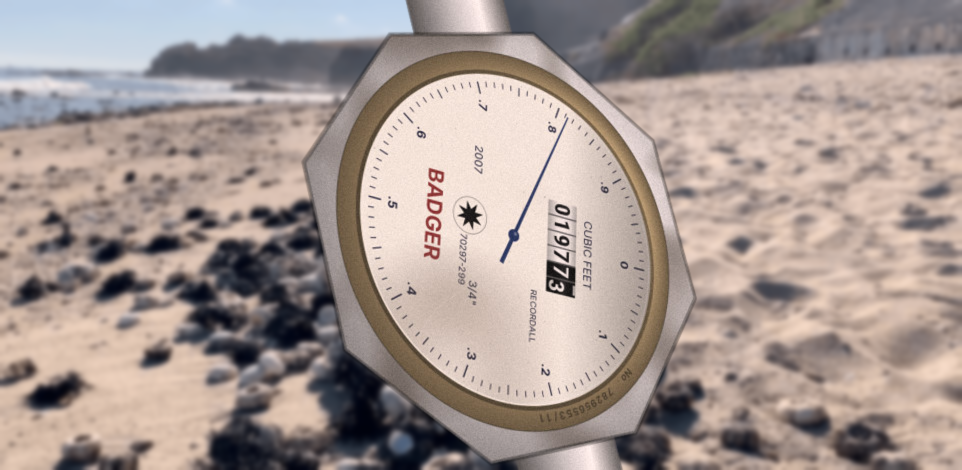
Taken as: 19772.81 ft³
